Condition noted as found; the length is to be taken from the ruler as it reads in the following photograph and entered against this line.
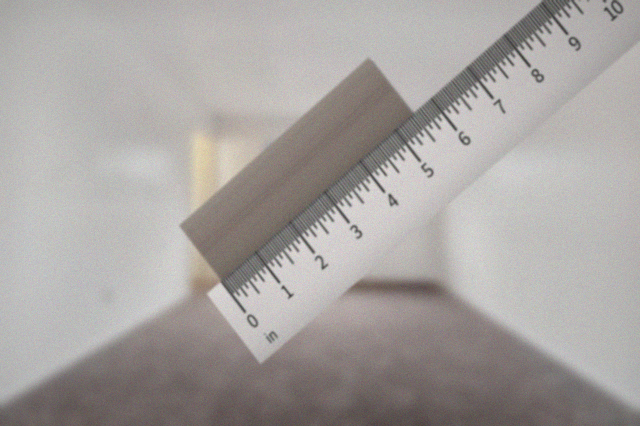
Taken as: 5.5 in
